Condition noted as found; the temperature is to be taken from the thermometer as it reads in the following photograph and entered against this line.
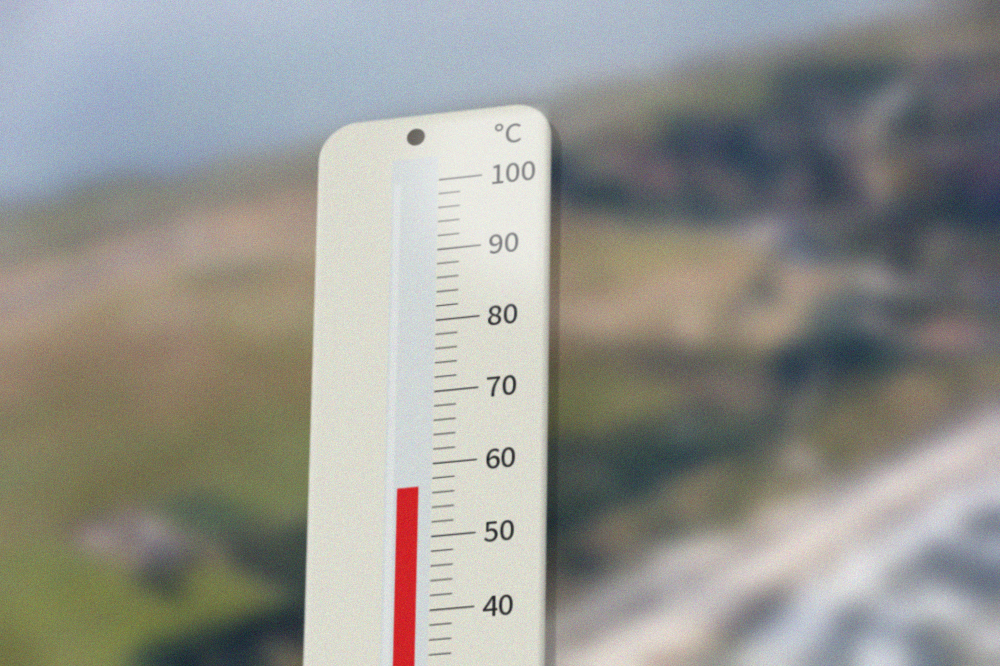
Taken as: 57 °C
